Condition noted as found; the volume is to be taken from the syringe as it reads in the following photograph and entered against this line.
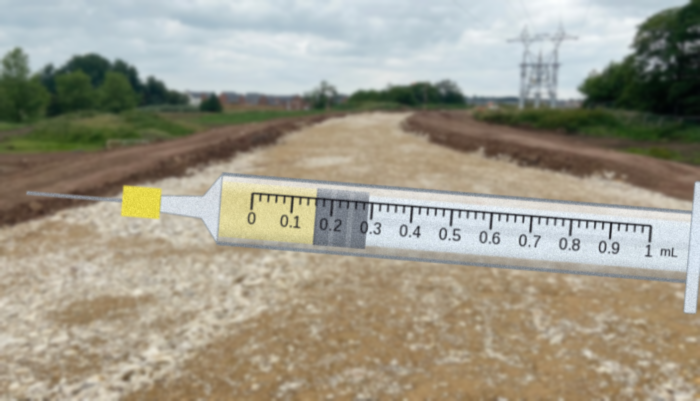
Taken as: 0.16 mL
